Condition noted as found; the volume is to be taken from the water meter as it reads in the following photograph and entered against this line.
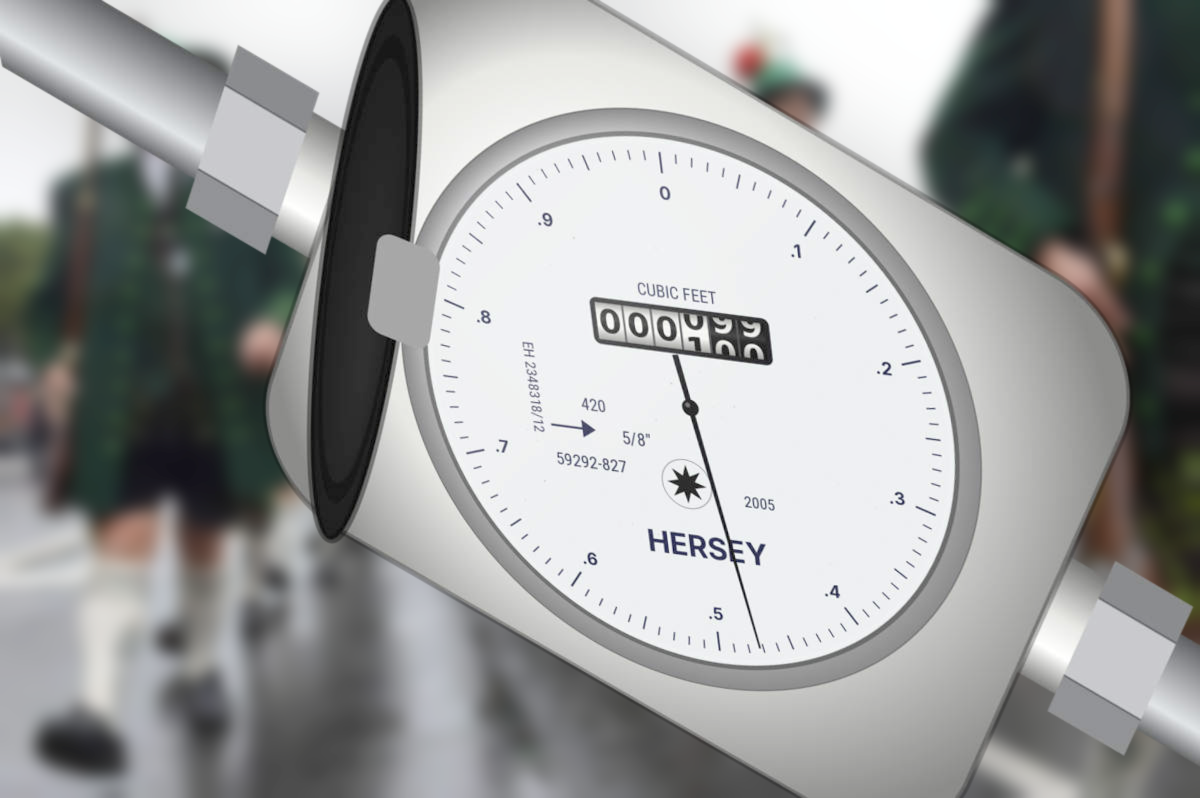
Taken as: 99.47 ft³
